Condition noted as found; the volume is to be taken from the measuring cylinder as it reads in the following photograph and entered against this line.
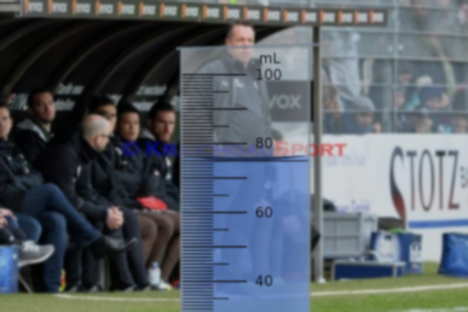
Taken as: 75 mL
